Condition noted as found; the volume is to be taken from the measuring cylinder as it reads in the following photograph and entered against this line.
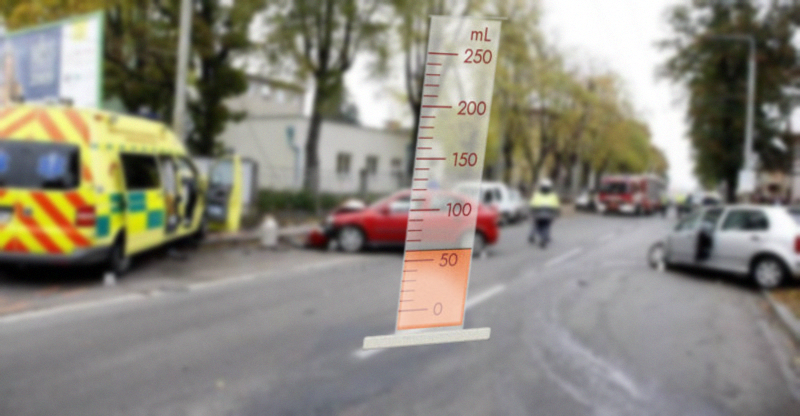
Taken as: 60 mL
